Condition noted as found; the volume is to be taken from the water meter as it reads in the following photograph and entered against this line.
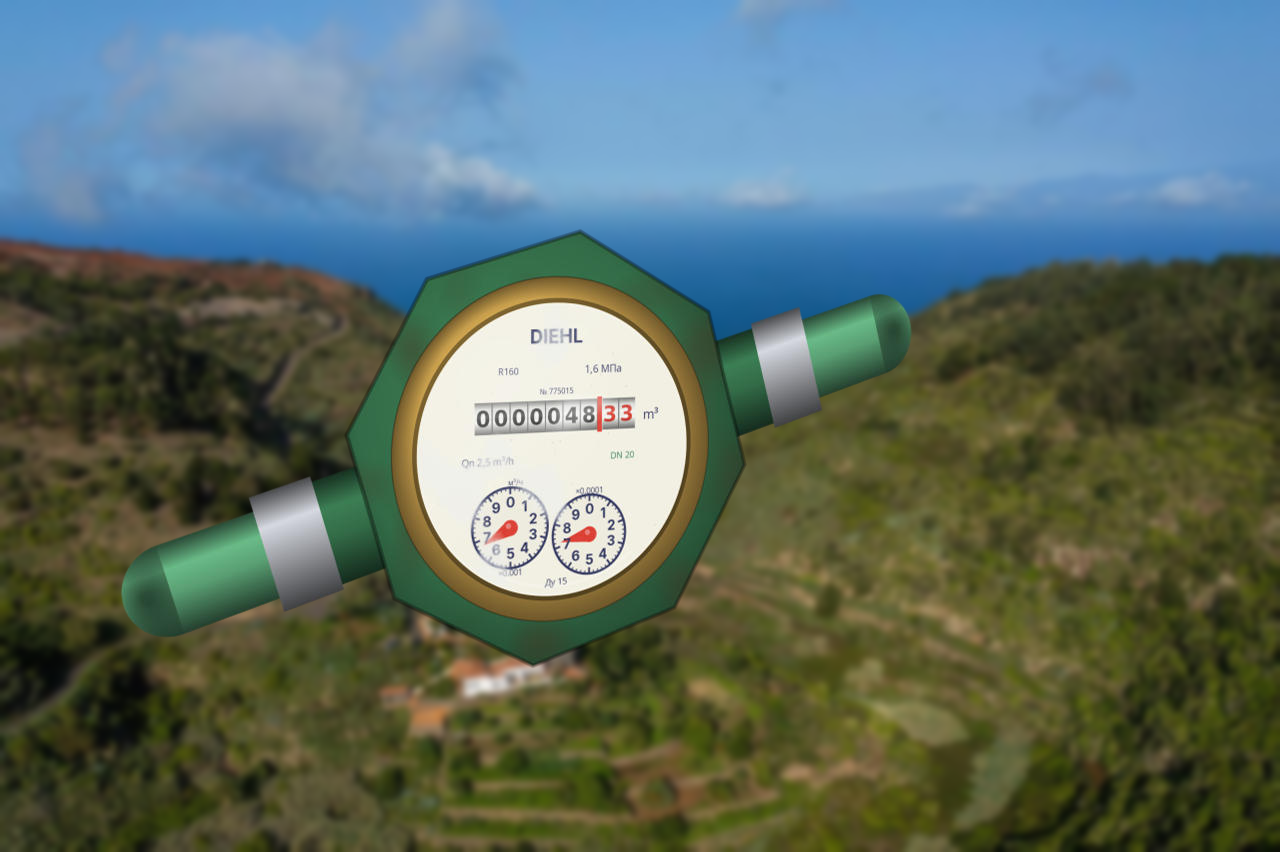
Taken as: 48.3367 m³
